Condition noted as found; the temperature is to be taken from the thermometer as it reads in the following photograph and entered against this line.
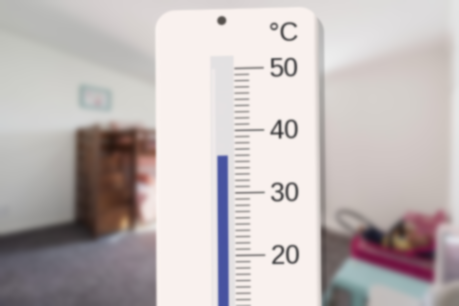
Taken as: 36 °C
